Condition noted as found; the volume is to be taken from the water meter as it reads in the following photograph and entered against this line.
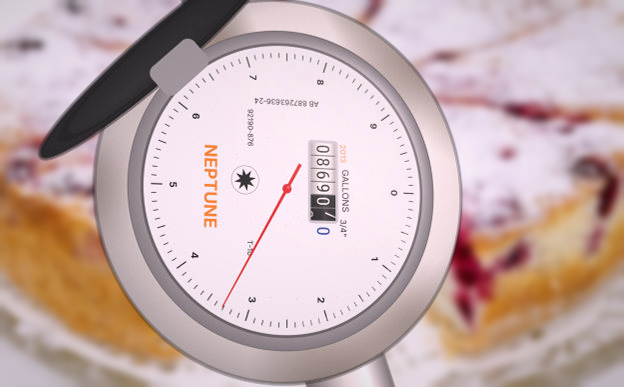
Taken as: 869073.3 gal
